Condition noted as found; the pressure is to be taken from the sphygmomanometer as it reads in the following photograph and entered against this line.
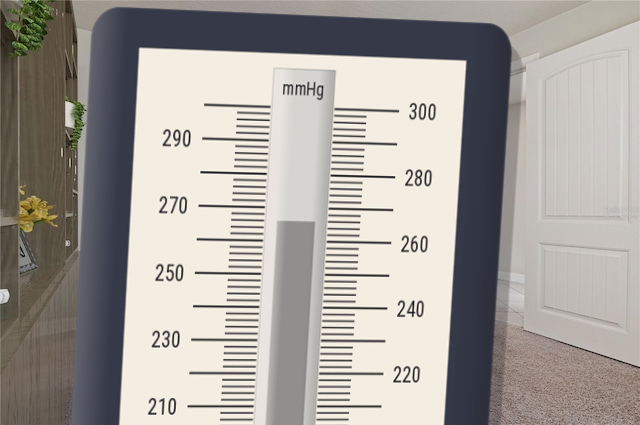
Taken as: 266 mmHg
